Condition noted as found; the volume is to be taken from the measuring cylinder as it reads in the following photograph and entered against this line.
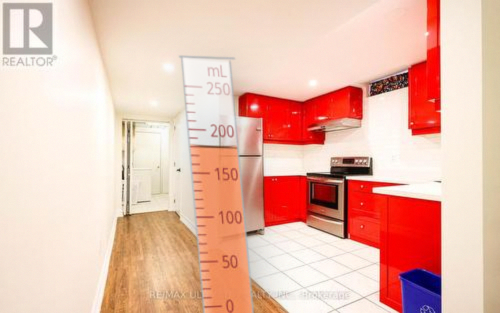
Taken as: 180 mL
